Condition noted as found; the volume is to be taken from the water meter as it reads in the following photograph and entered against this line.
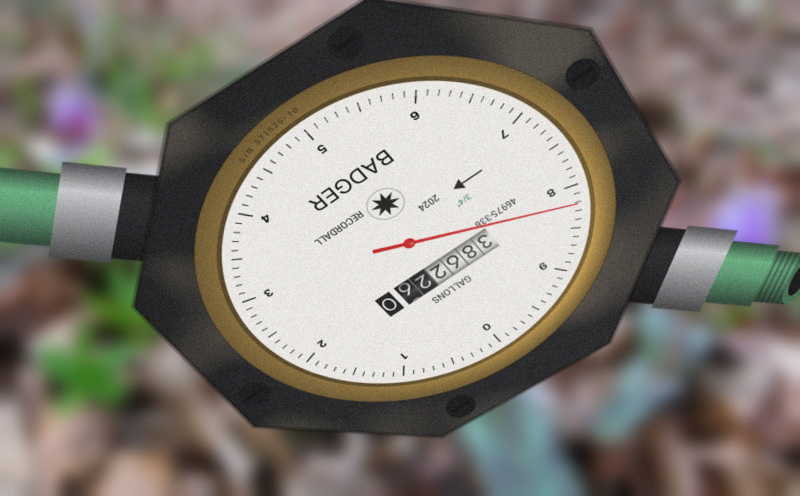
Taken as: 3862258.2 gal
